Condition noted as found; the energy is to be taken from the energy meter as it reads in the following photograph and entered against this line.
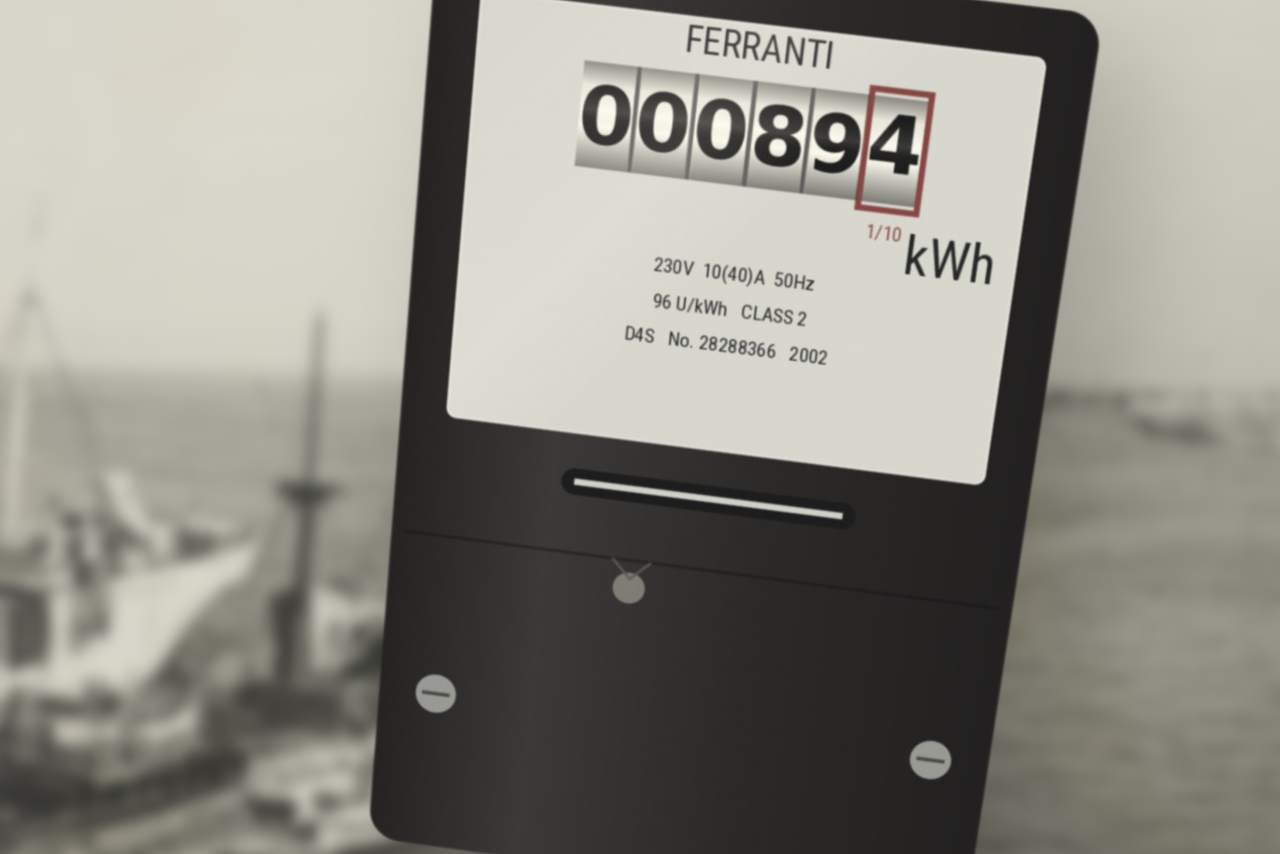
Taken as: 89.4 kWh
